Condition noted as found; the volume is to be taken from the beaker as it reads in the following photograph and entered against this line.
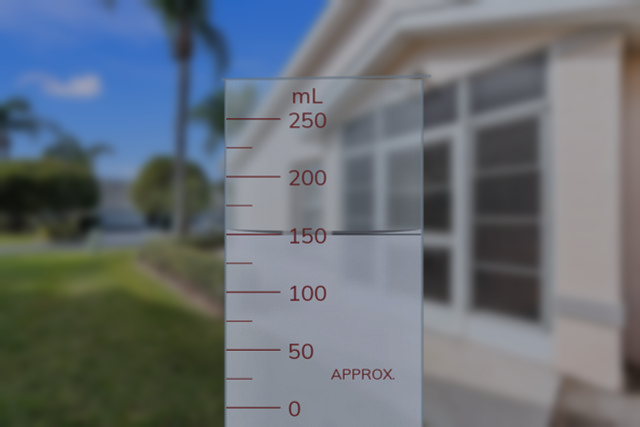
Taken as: 150 mL
